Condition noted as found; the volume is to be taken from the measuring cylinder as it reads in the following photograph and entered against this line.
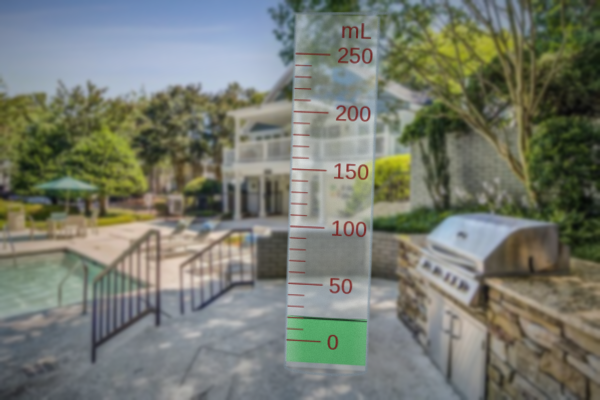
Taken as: 20 mL
